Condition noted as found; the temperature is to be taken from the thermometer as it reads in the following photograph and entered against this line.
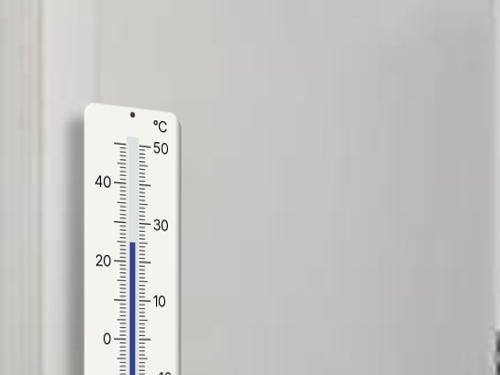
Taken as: 25 °C
